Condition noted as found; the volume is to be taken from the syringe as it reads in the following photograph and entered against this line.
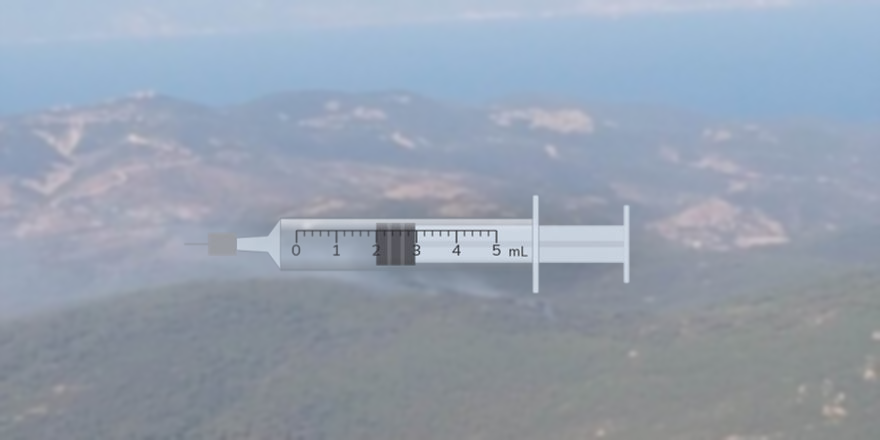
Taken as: 2 mL
